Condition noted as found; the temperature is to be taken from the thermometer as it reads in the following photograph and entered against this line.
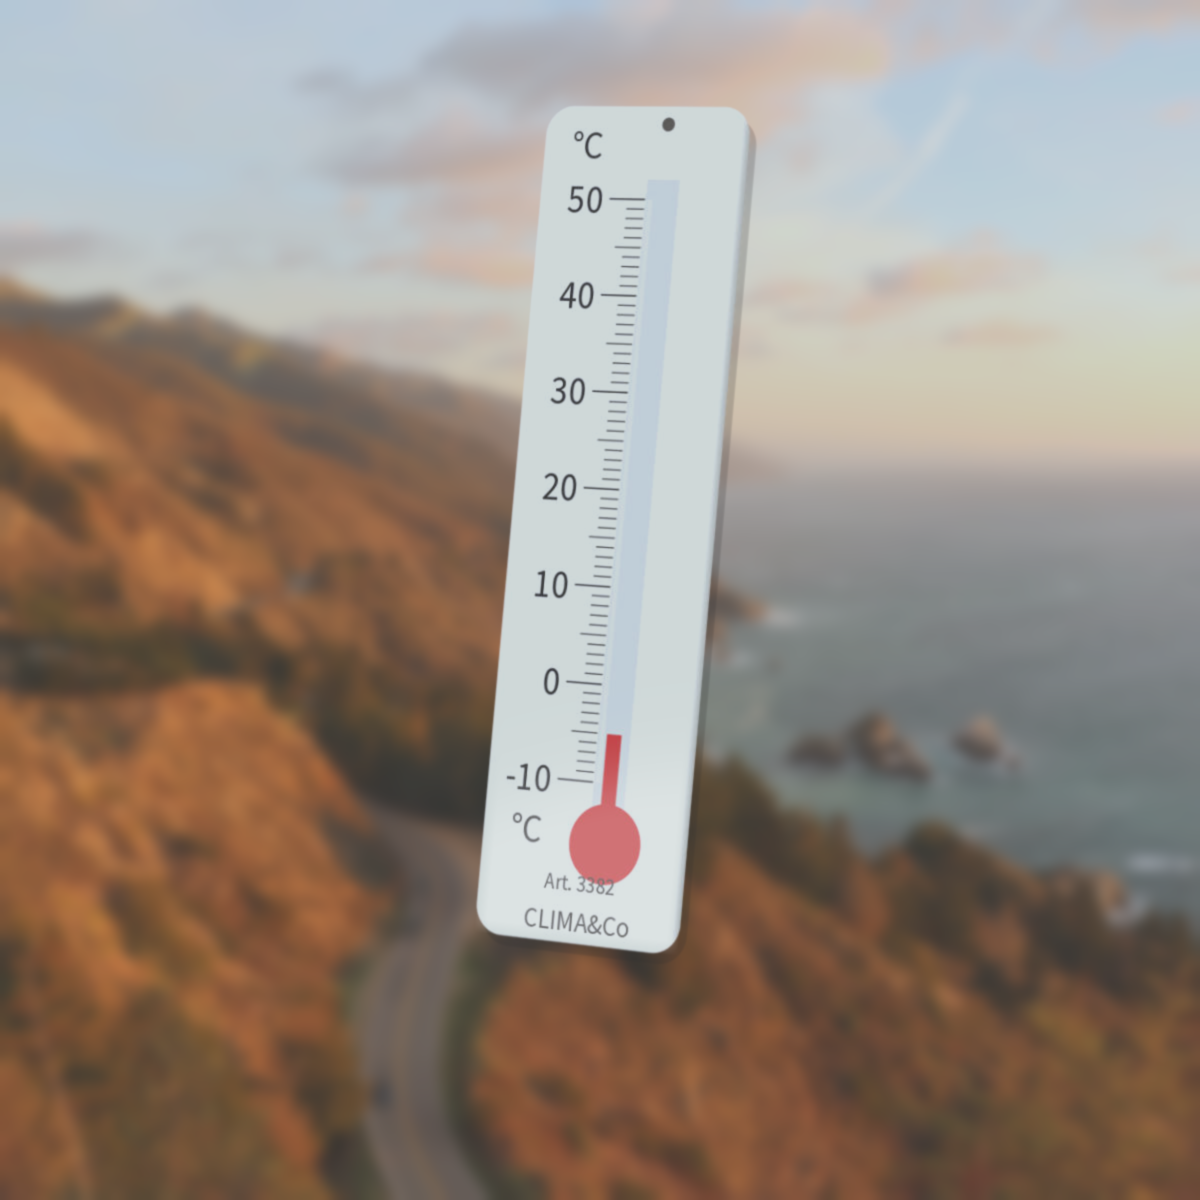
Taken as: -5 °C
